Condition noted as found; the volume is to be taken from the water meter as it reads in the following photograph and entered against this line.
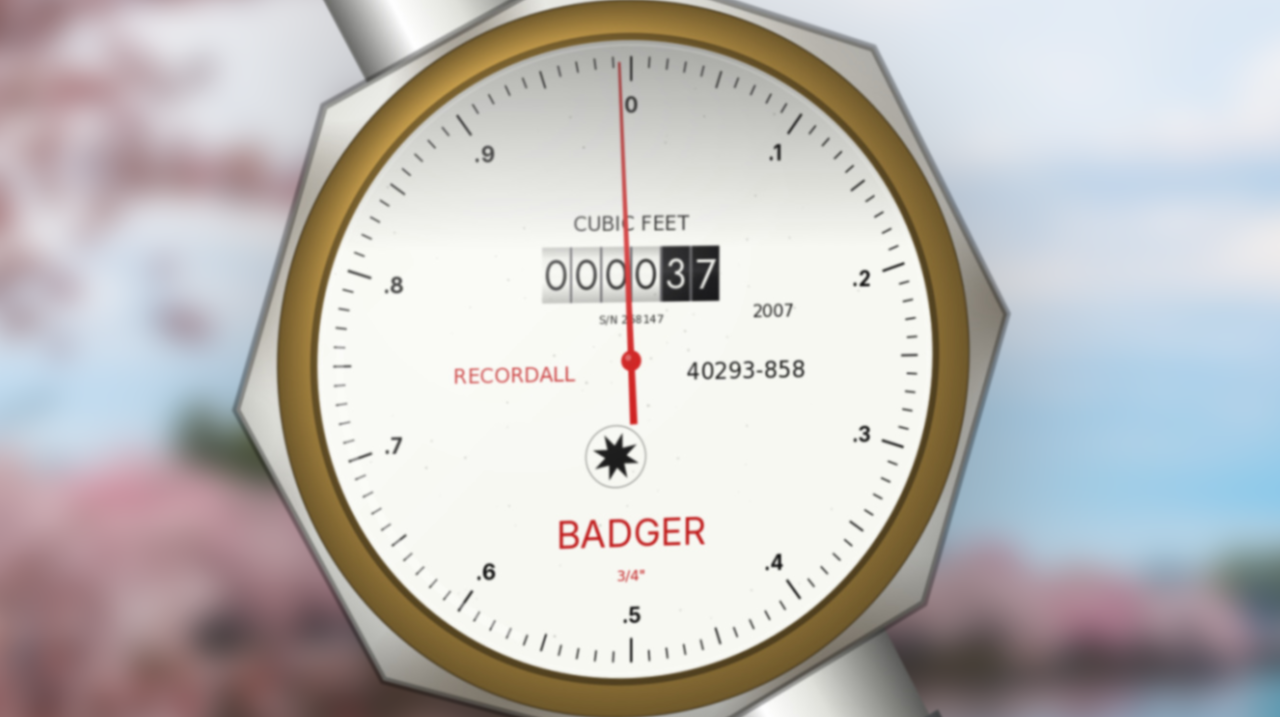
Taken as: 36.99 ft³
